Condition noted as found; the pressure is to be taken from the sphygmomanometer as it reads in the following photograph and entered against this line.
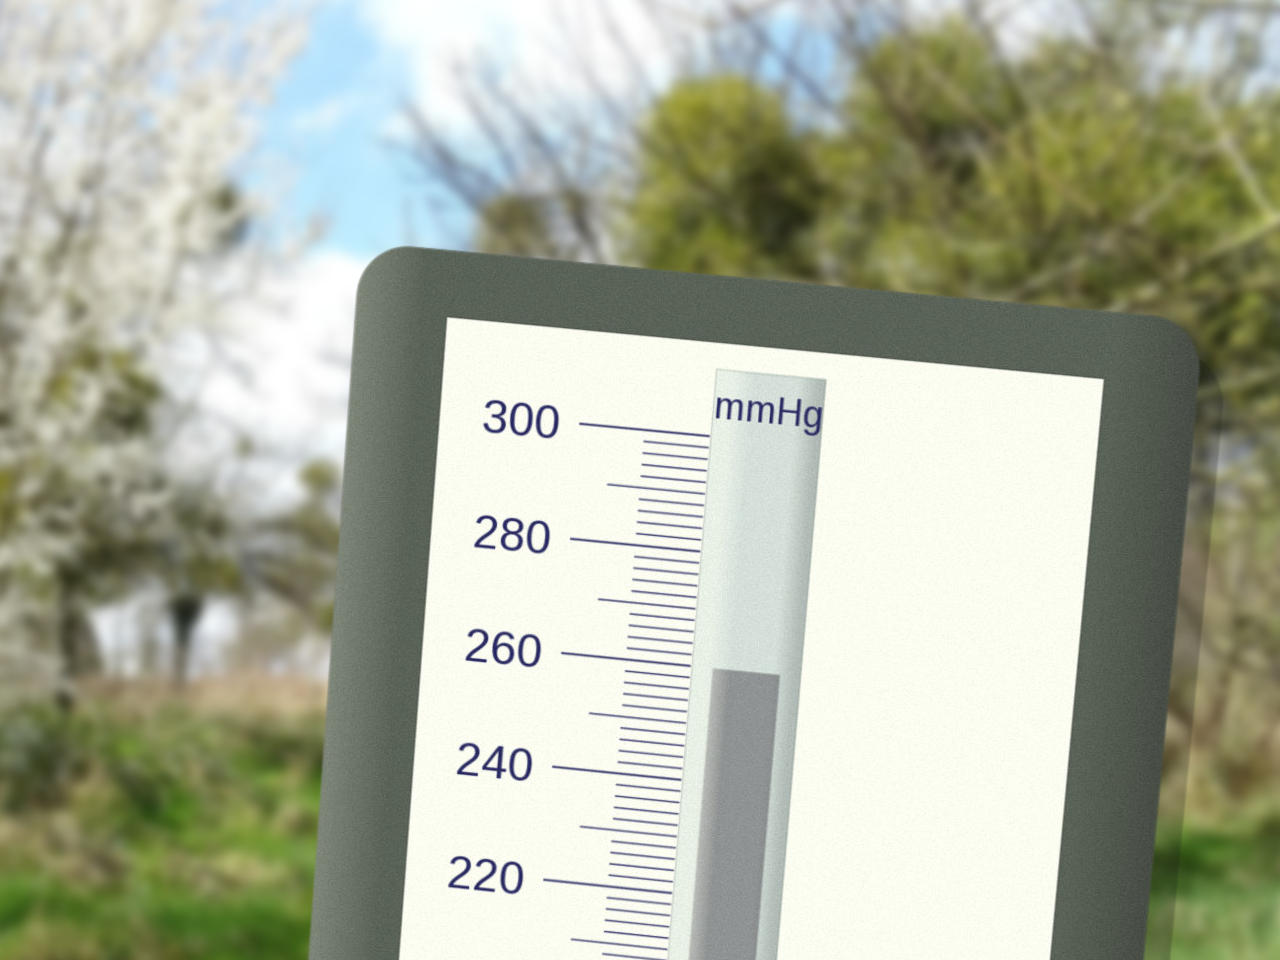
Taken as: 260 mmHg
